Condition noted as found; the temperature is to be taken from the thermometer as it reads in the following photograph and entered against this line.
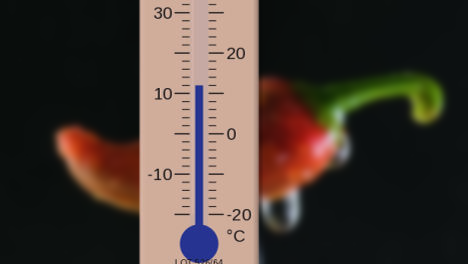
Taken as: 12 °C
